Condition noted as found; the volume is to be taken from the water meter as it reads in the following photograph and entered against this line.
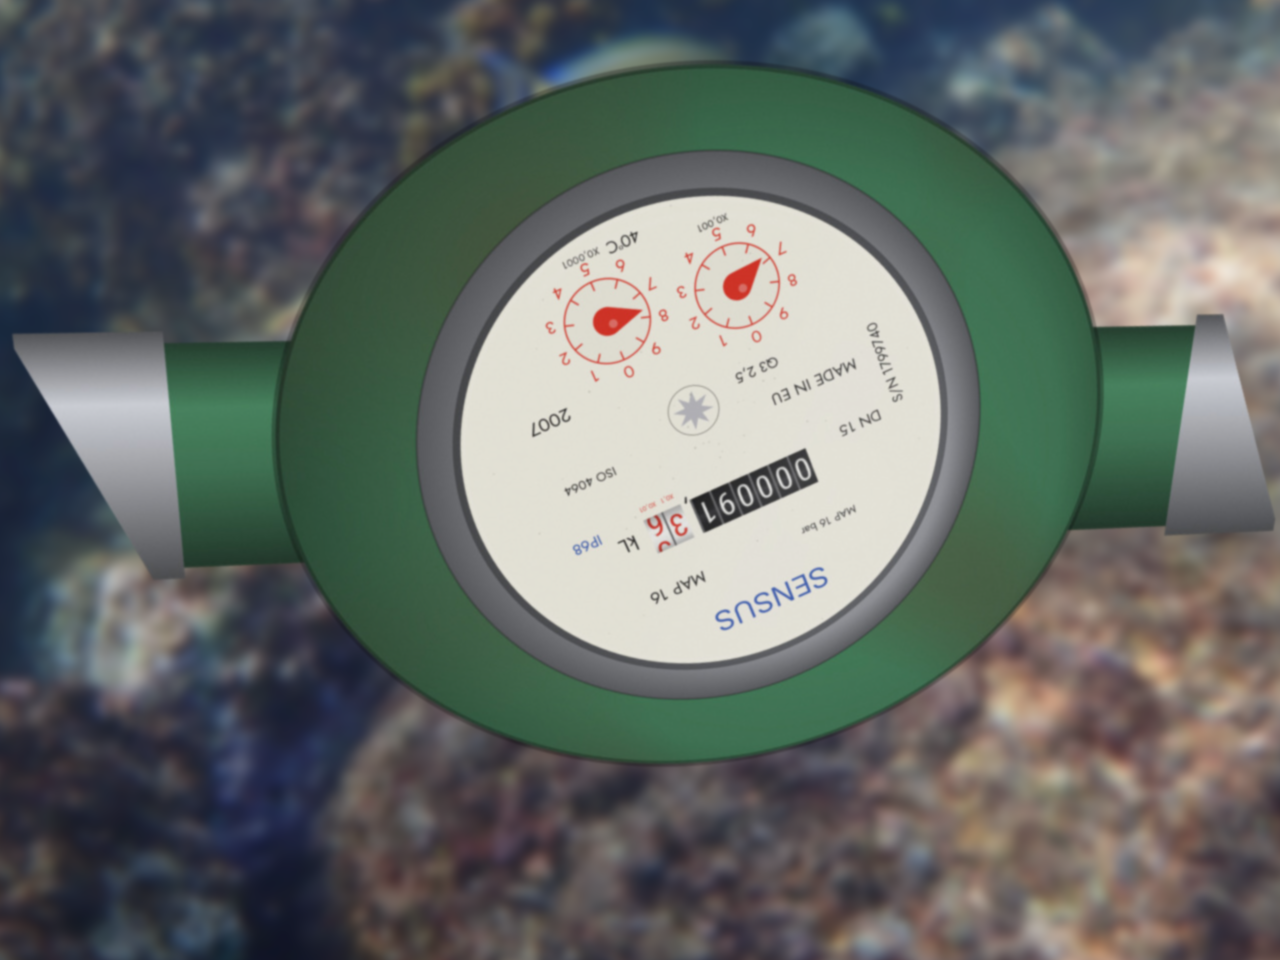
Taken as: 91.3567 kL
